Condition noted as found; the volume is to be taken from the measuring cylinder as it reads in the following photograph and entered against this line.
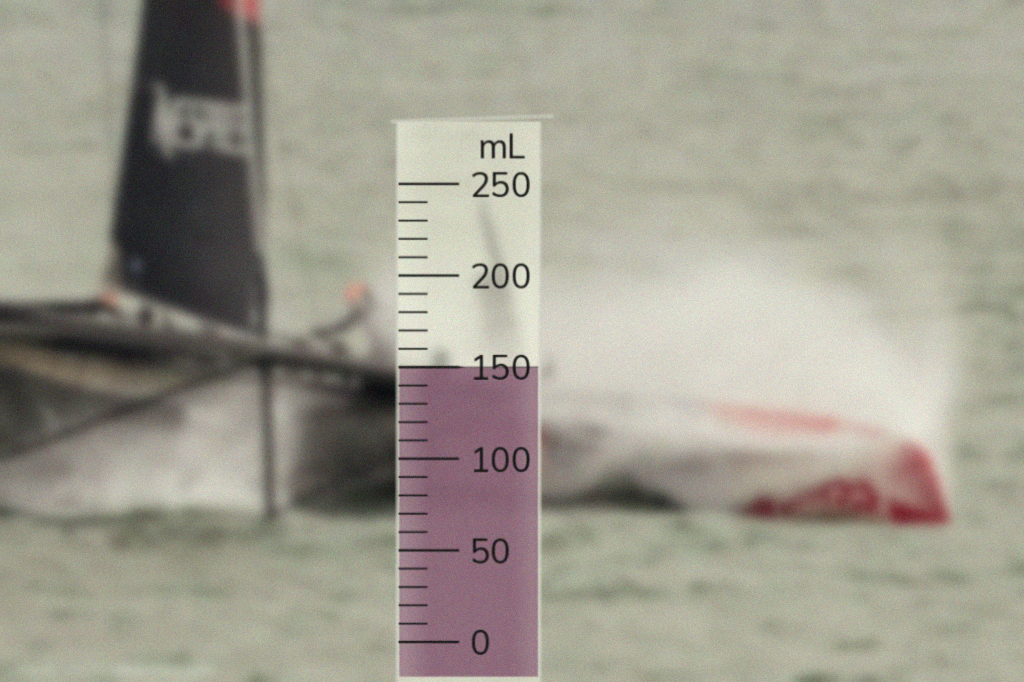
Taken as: 150 mL
